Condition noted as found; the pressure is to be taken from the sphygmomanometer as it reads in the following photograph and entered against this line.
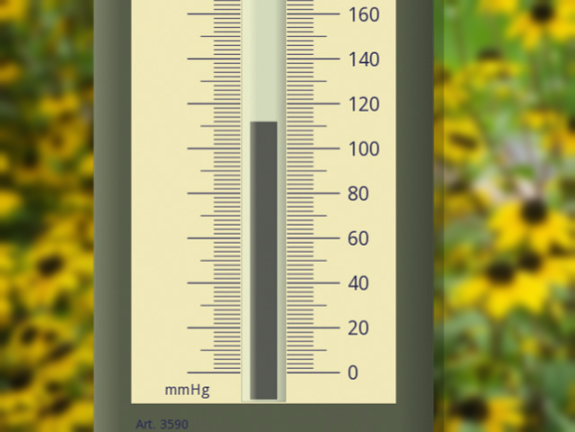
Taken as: 112 mmHg
